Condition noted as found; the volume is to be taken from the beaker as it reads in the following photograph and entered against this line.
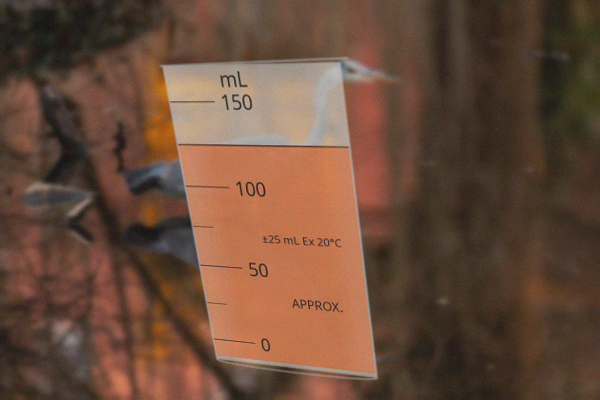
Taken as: 125 mL
